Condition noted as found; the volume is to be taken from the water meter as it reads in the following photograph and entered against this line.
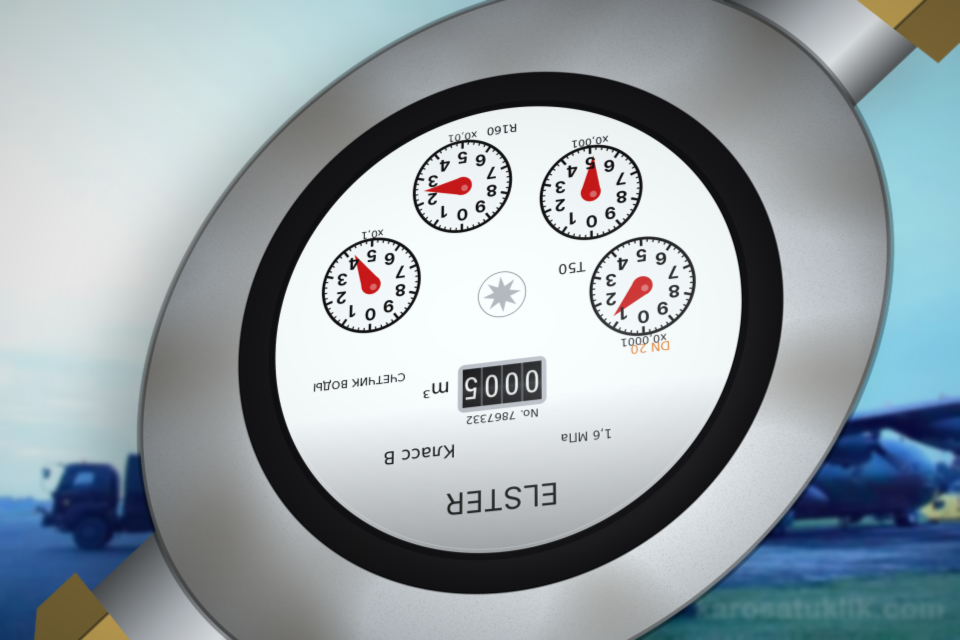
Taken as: 5.4251 m³
